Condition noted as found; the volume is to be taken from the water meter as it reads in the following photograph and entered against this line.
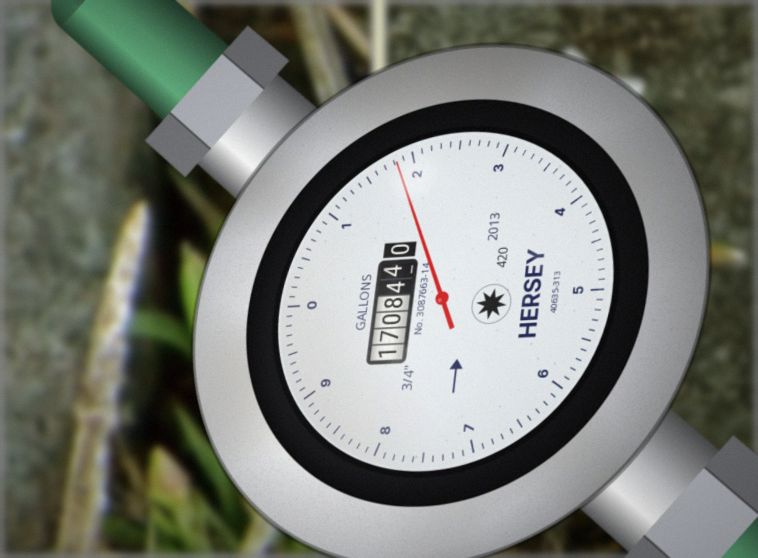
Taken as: 1708441.8 gal
